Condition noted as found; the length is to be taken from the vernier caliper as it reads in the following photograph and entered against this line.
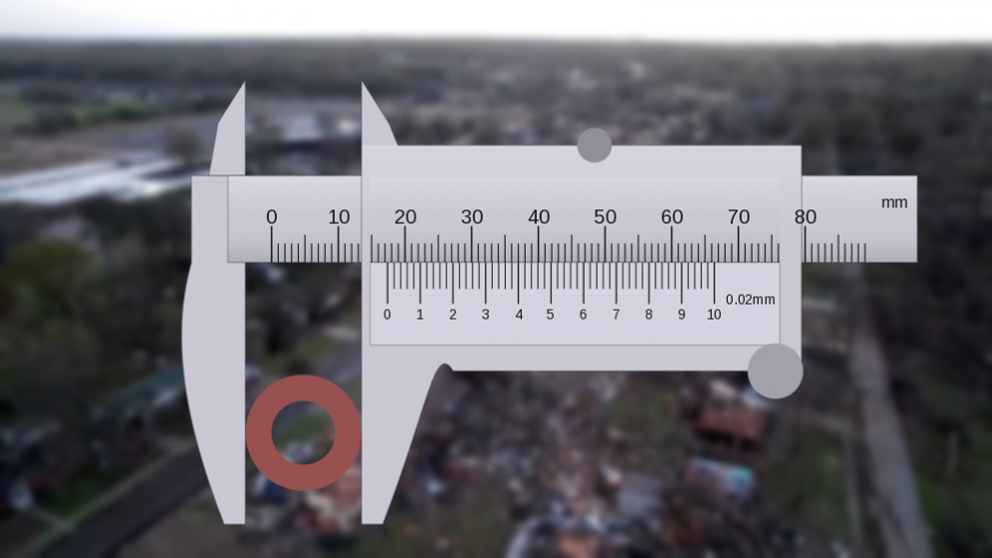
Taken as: 17.4 mm
